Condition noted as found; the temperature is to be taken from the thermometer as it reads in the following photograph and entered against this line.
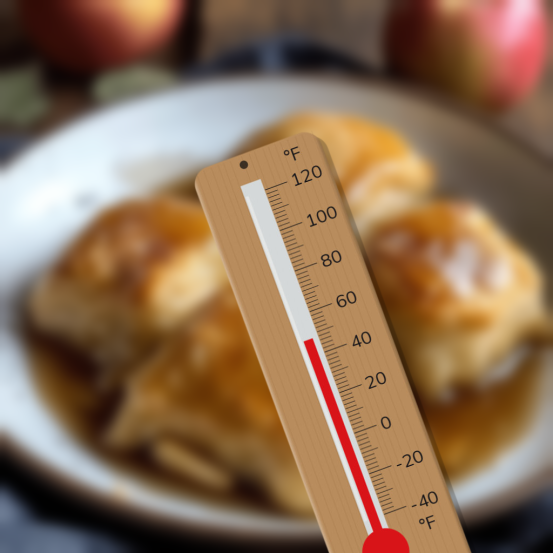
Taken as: 48 °F
